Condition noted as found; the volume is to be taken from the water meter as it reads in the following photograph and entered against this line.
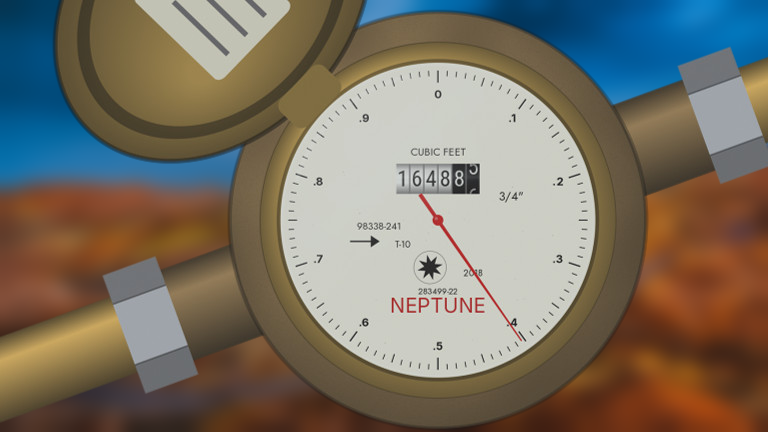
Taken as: 164885.40 ft³
